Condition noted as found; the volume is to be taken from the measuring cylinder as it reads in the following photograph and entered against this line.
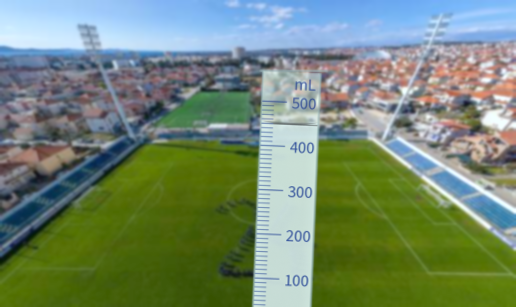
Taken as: 450 mL
